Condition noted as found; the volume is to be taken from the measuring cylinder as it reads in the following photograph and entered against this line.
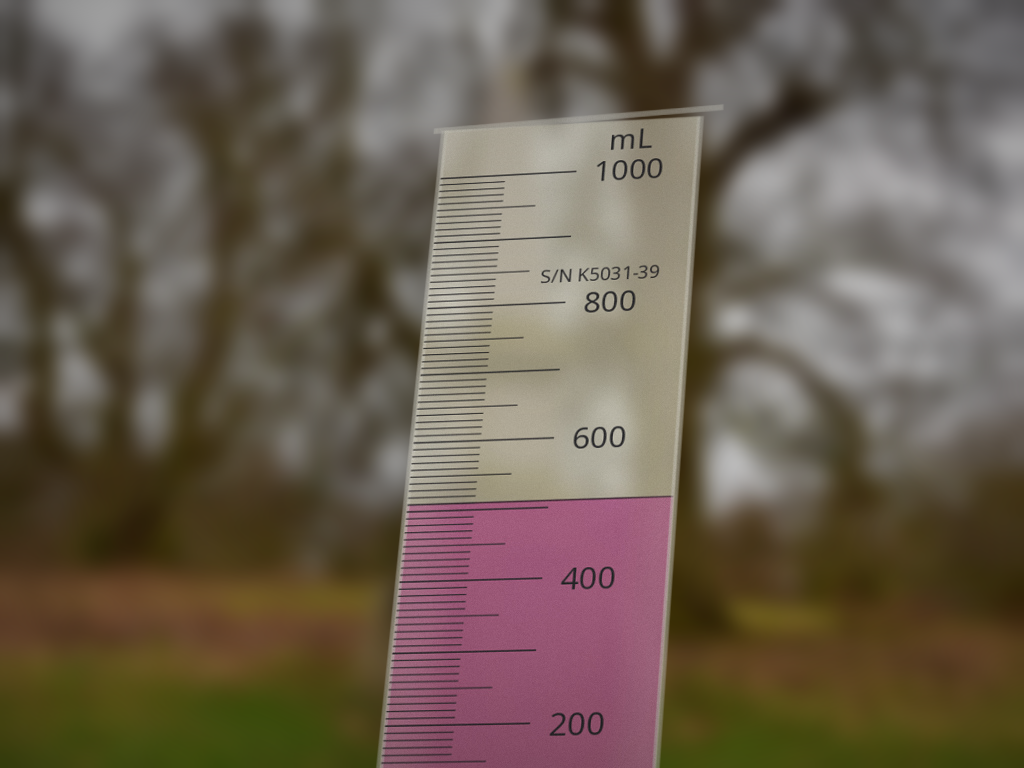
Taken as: 510 mL
